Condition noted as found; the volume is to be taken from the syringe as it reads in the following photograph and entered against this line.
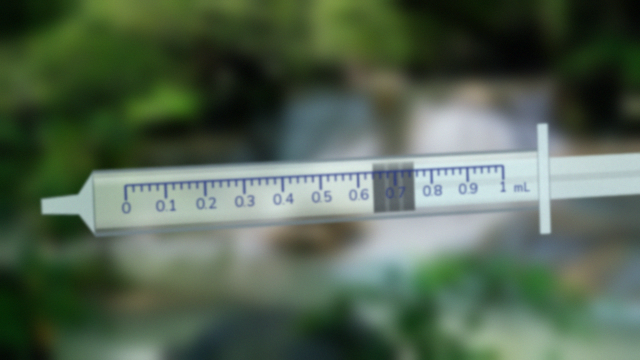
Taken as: 0.64 mL
